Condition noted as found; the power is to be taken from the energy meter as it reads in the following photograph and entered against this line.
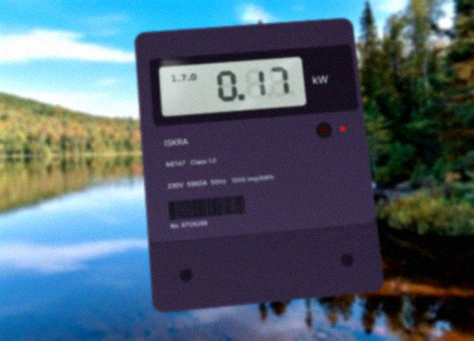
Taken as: 0.17 kW
